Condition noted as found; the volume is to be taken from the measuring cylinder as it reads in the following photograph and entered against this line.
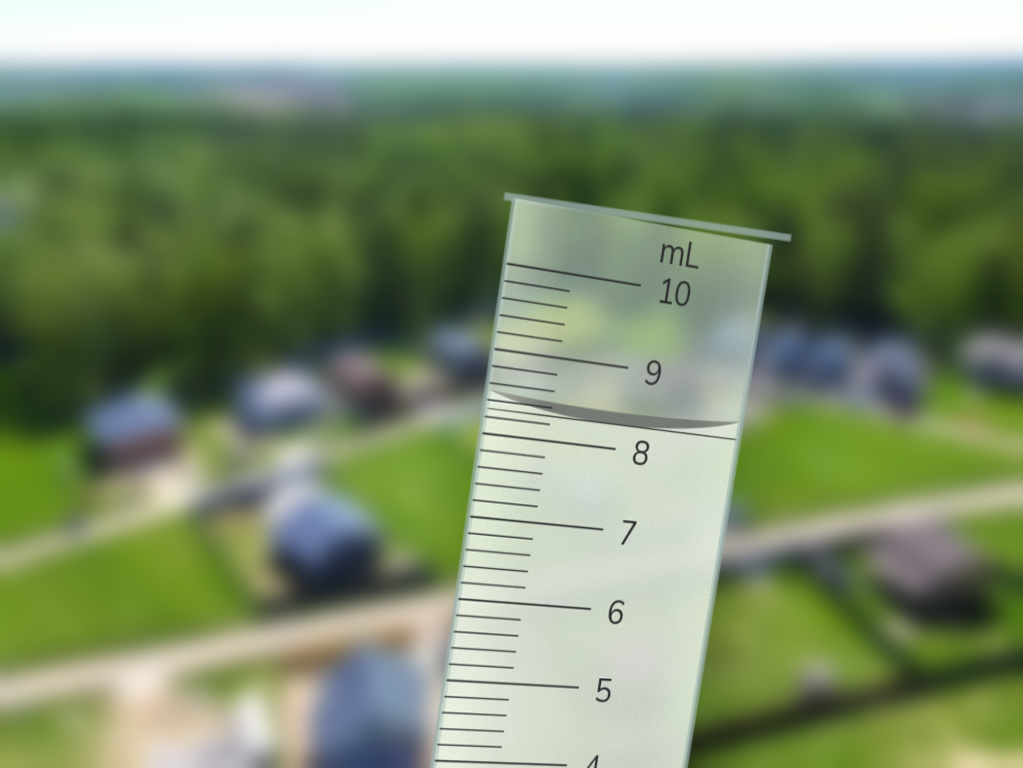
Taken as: 8.3 mL
